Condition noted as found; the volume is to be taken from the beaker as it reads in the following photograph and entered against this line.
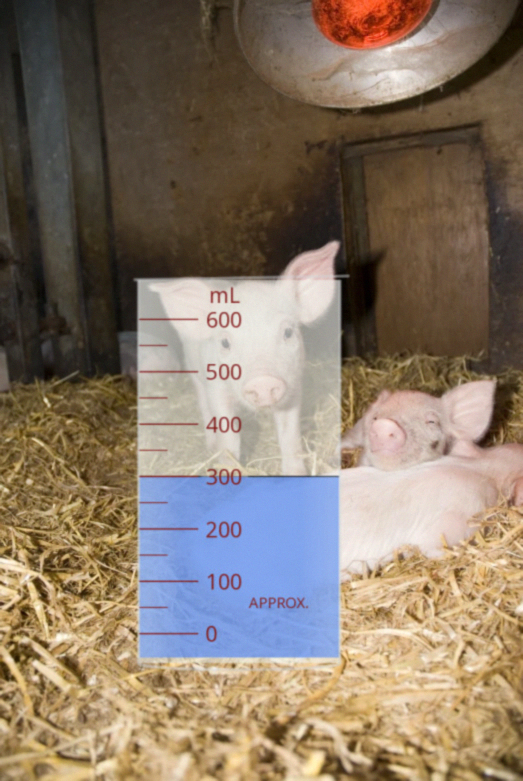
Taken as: 300 mL
